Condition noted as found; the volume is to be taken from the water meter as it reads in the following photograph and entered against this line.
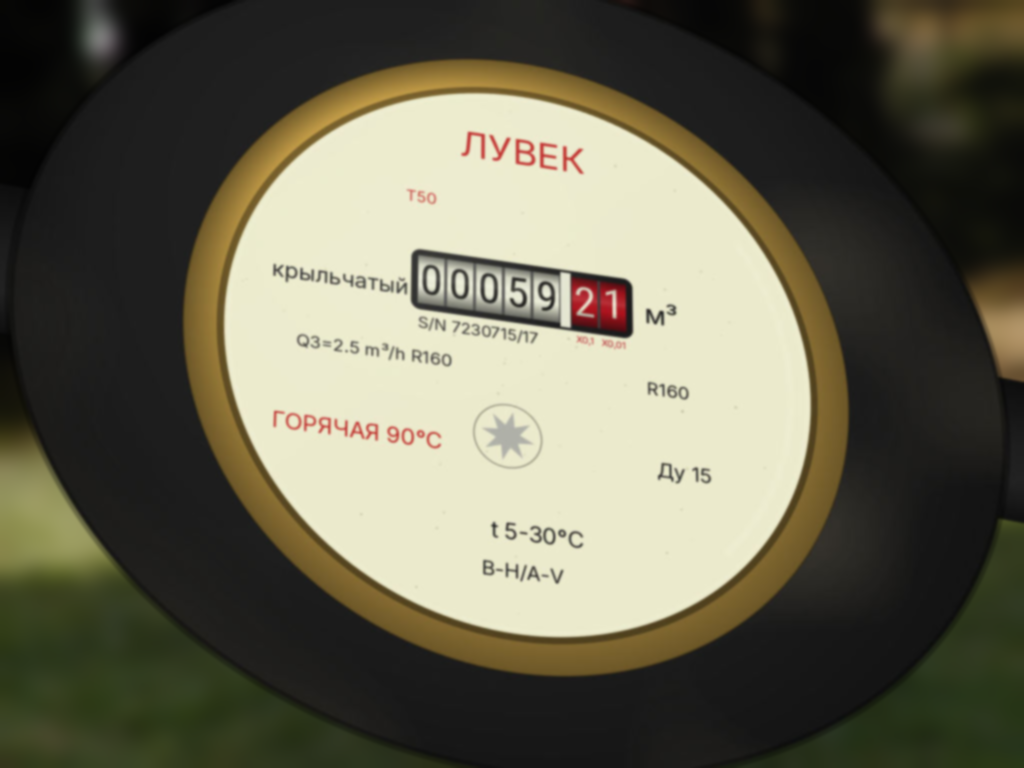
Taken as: 59.21 m³
